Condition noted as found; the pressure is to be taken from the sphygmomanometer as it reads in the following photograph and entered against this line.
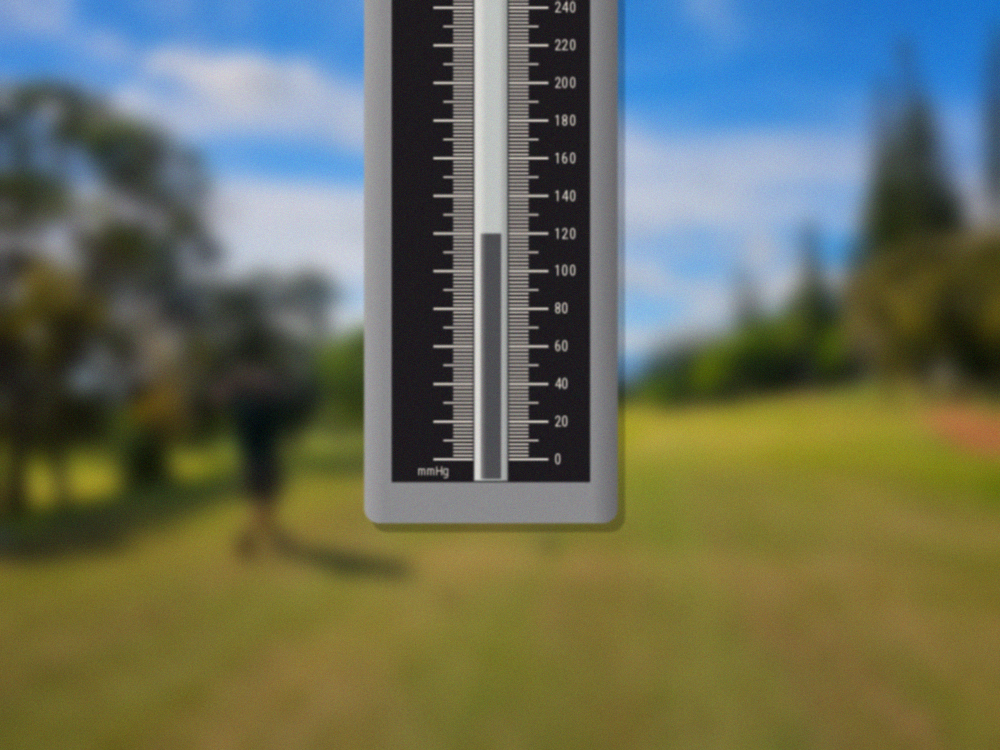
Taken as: 120 mmHg
